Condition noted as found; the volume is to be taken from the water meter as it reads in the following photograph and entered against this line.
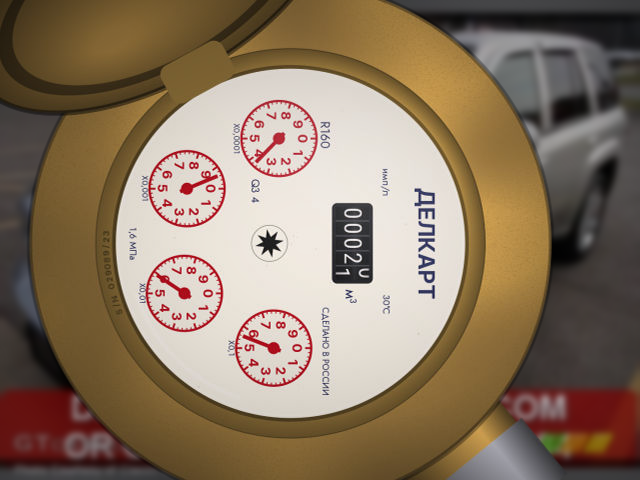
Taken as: 20.5593 m³
